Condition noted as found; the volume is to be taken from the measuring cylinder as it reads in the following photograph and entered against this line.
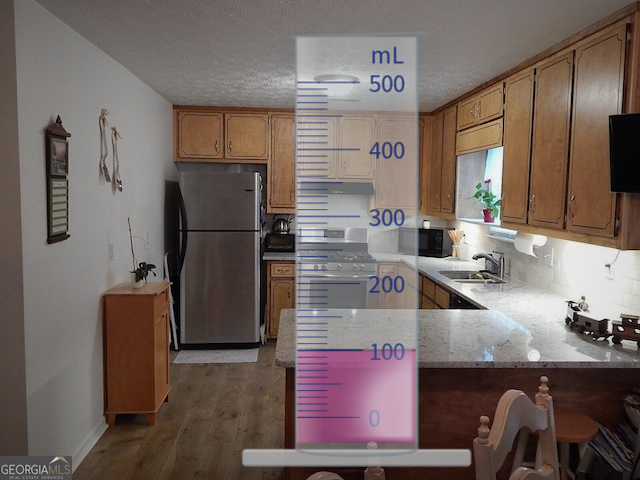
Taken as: 100 mL
